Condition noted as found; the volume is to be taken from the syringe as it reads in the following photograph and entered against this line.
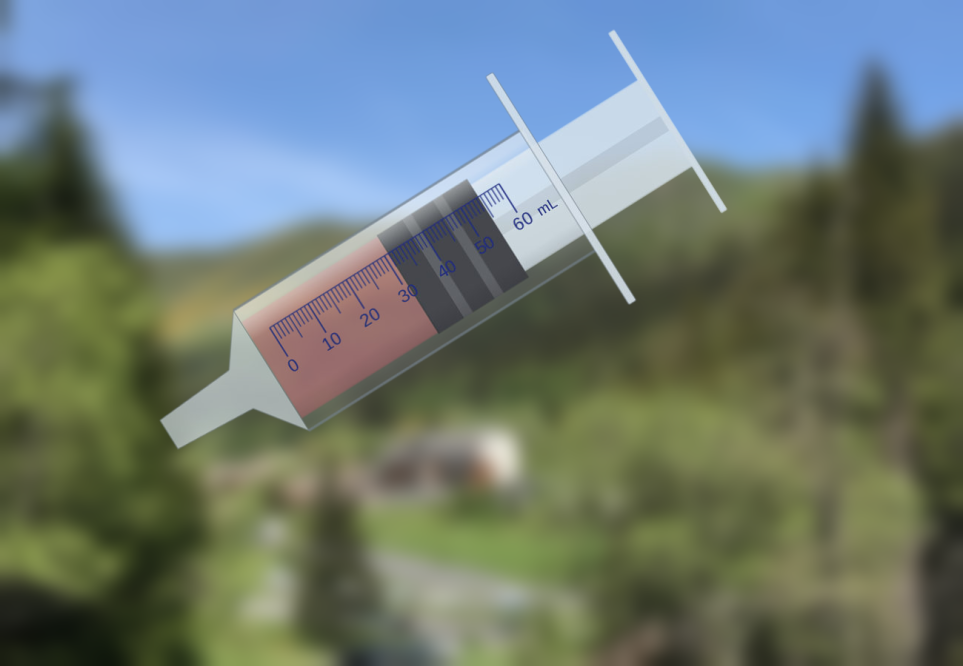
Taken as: 31 mL
